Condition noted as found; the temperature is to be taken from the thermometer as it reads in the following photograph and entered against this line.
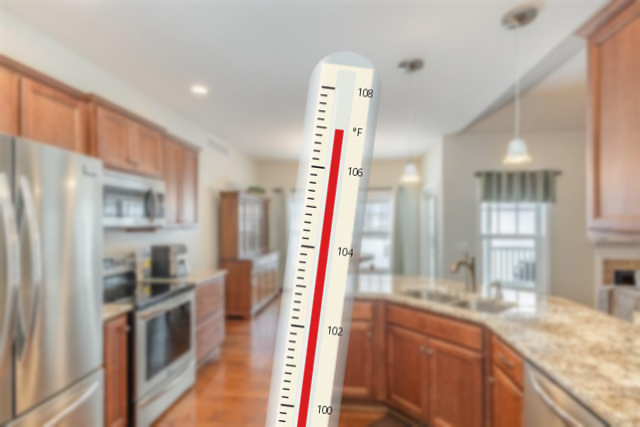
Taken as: 107 °F
